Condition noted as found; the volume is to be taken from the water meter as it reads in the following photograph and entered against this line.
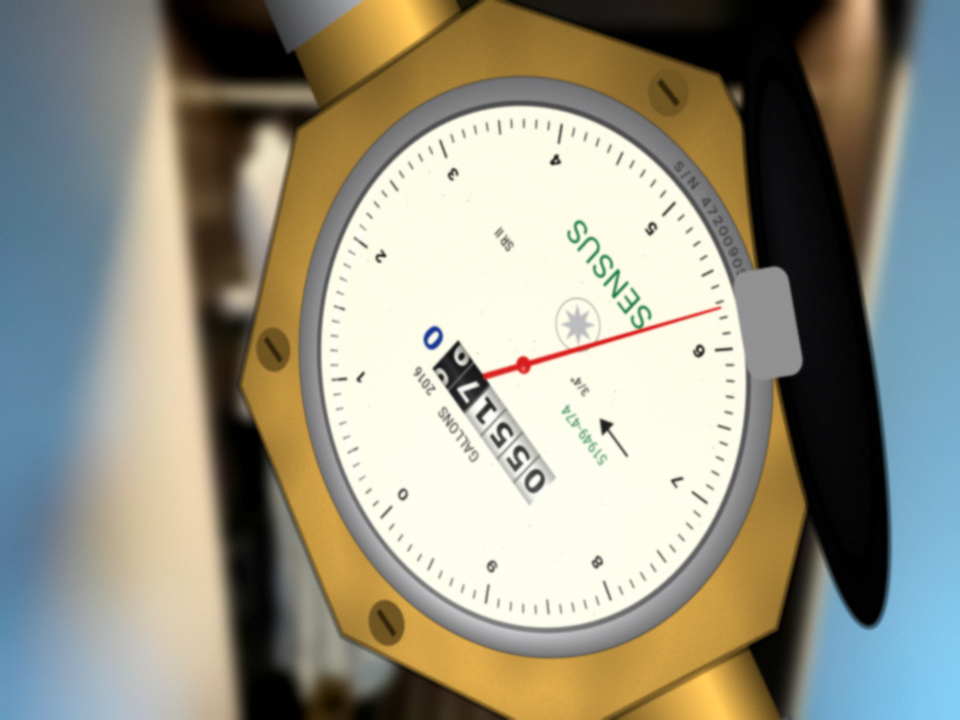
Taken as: 551785.7 gal
